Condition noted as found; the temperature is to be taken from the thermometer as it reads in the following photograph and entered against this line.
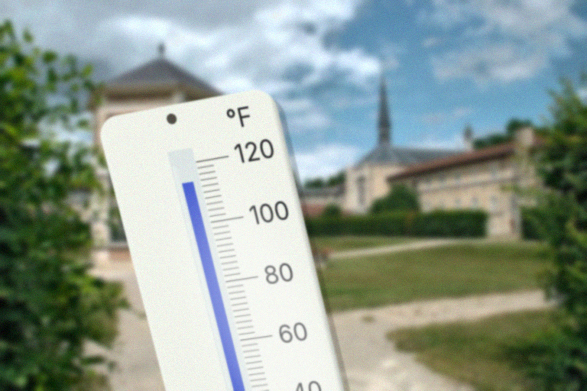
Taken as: 114 °F
